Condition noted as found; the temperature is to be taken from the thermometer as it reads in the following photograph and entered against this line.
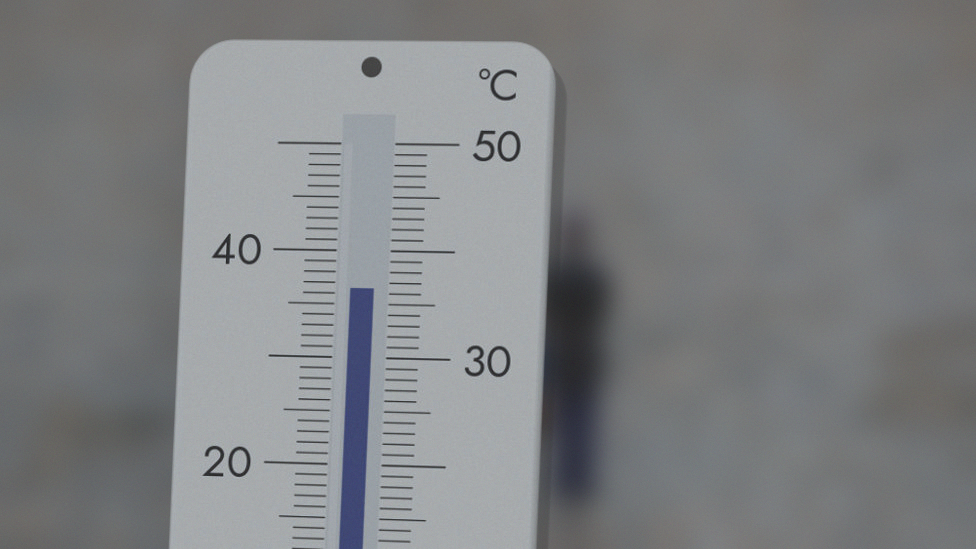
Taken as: 36.5 °C
